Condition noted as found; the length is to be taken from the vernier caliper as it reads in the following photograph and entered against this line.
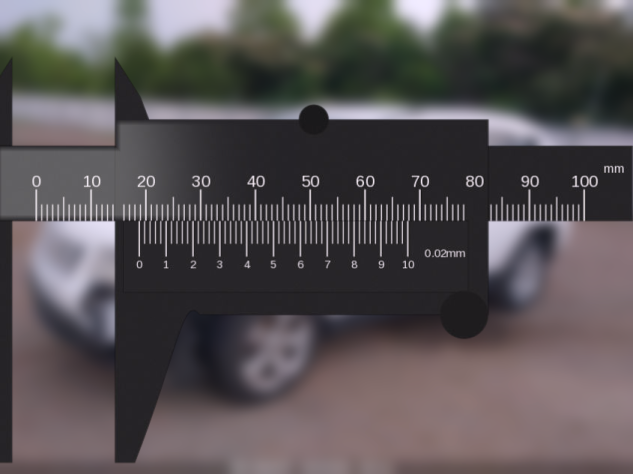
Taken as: 18.8 mm
